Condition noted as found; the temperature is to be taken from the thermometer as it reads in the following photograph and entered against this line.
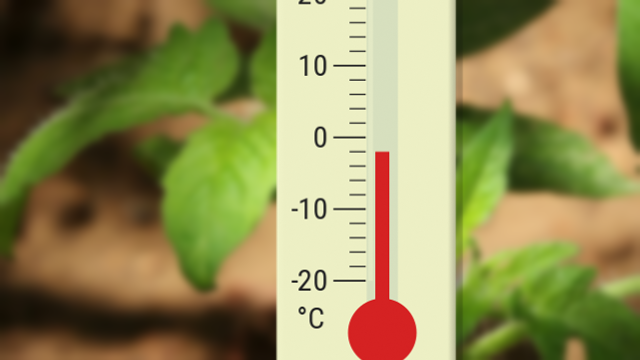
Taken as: -2 °C
